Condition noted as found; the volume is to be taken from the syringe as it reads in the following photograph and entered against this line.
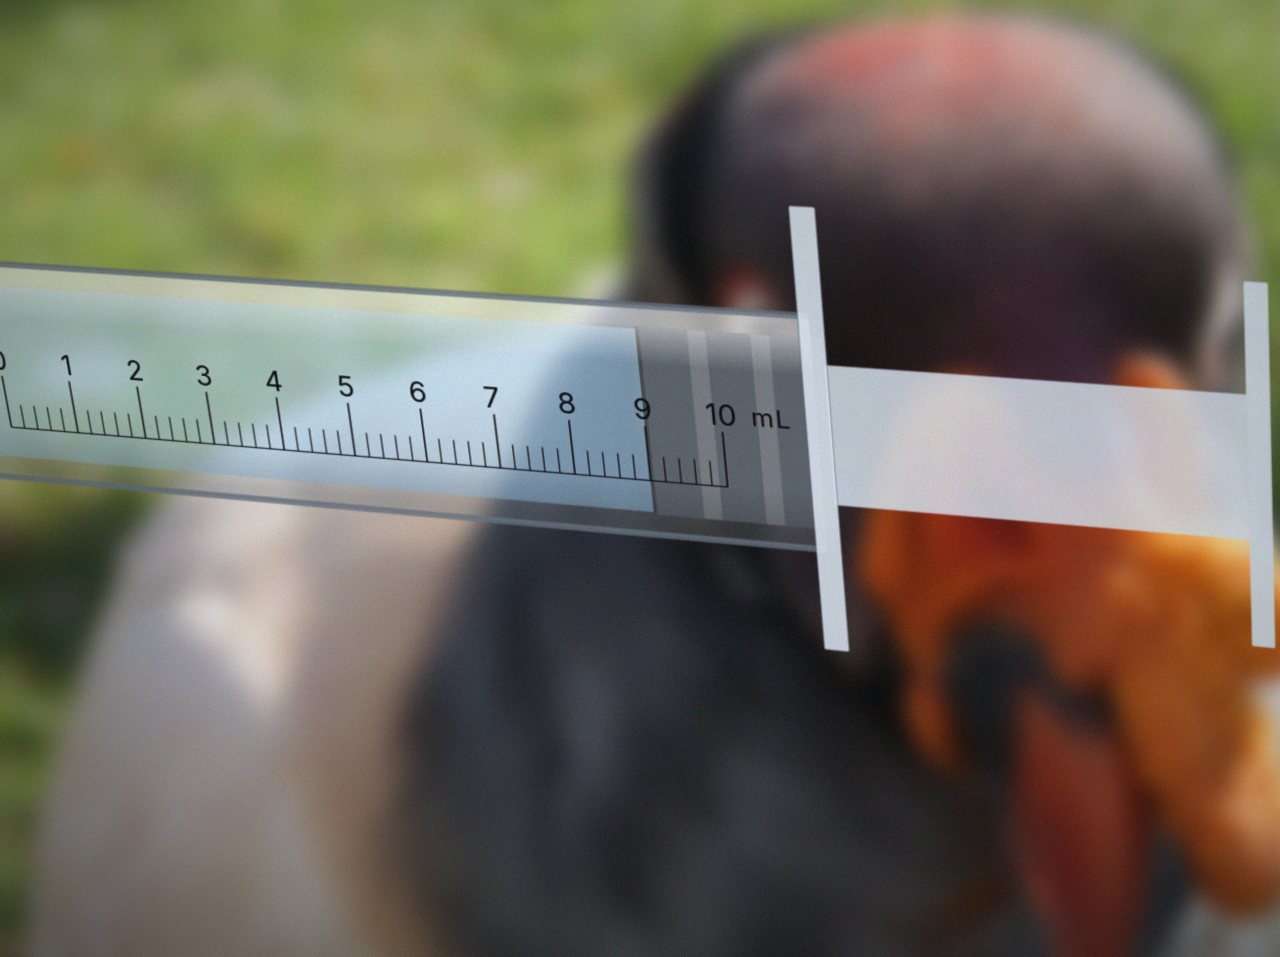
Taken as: 9 mL
